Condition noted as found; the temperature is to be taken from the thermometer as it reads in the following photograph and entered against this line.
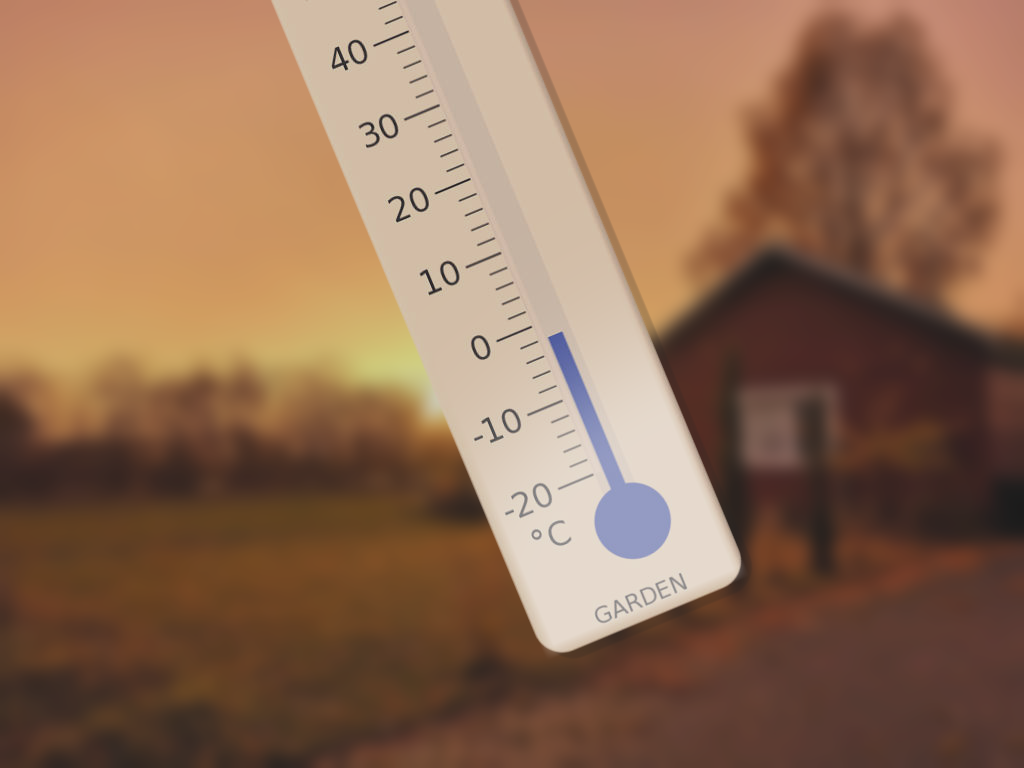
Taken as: -2 °C
